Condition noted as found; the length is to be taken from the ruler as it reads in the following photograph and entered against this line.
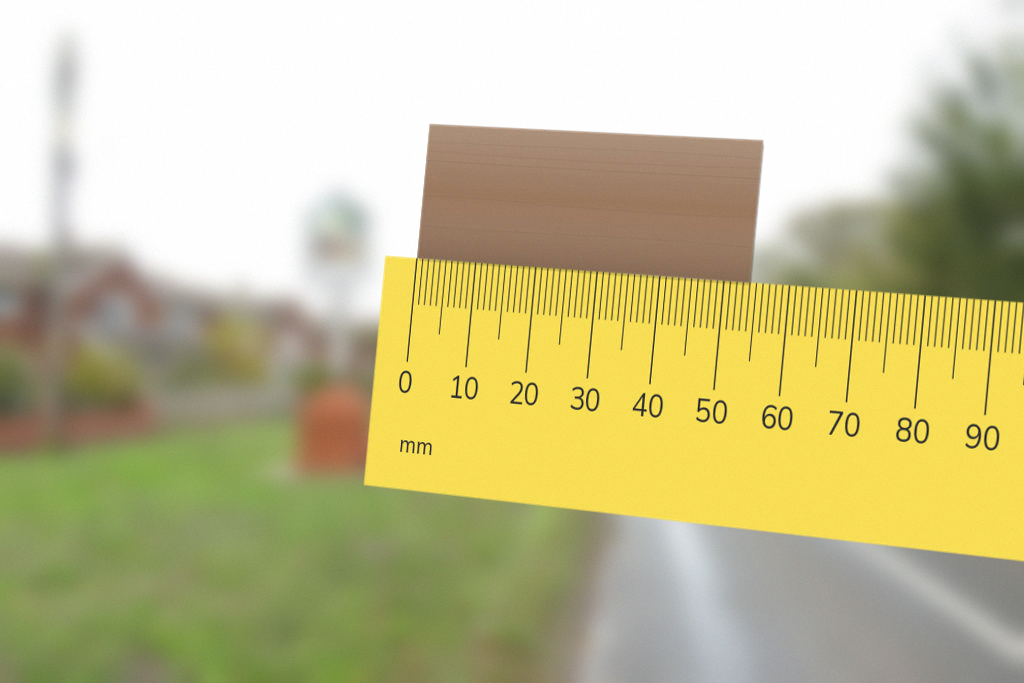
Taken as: 54 mm
